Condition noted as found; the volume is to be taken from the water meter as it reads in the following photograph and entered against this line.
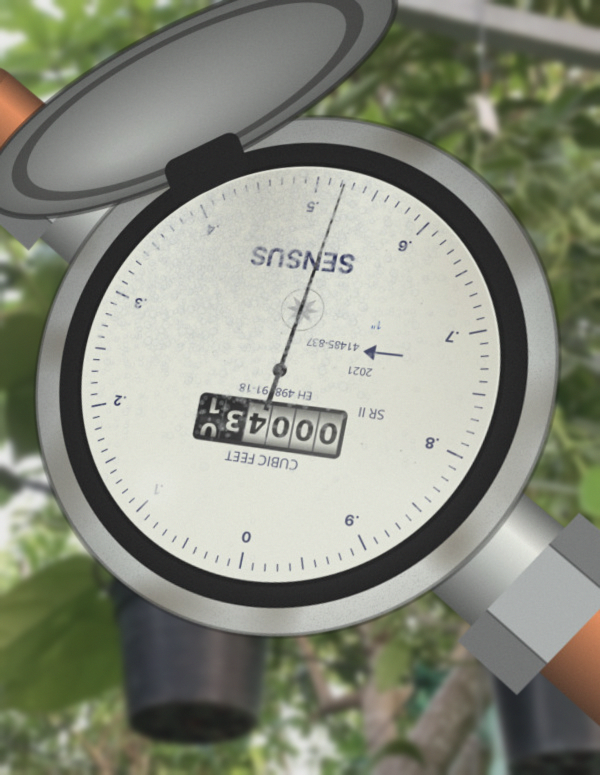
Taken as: 430.52 ft³
